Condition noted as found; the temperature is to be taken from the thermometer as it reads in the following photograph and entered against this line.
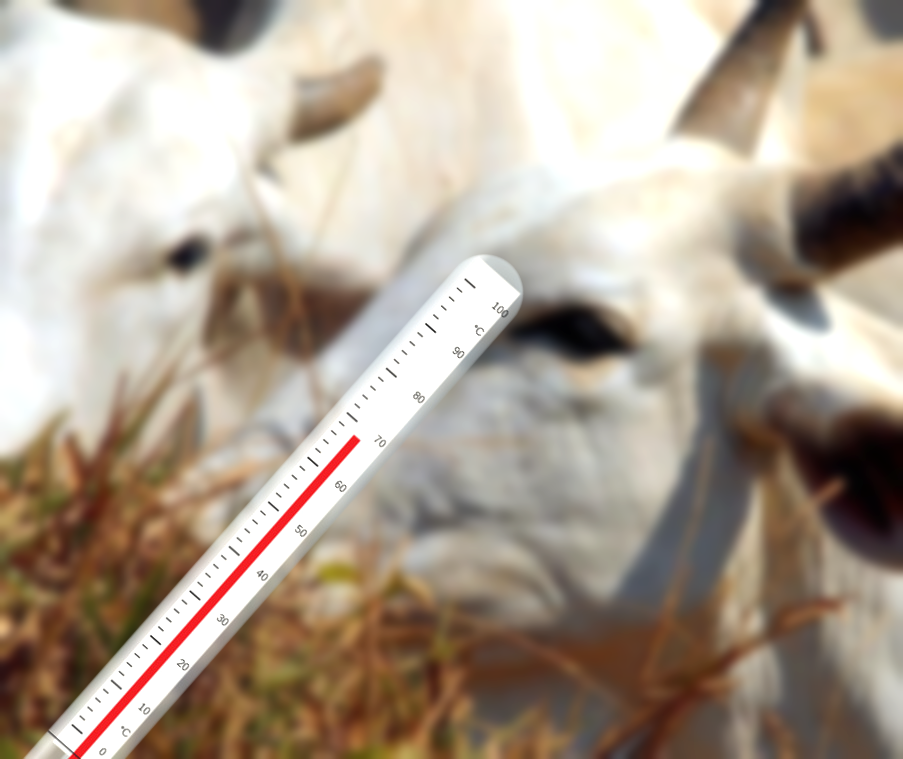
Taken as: 68 °C
